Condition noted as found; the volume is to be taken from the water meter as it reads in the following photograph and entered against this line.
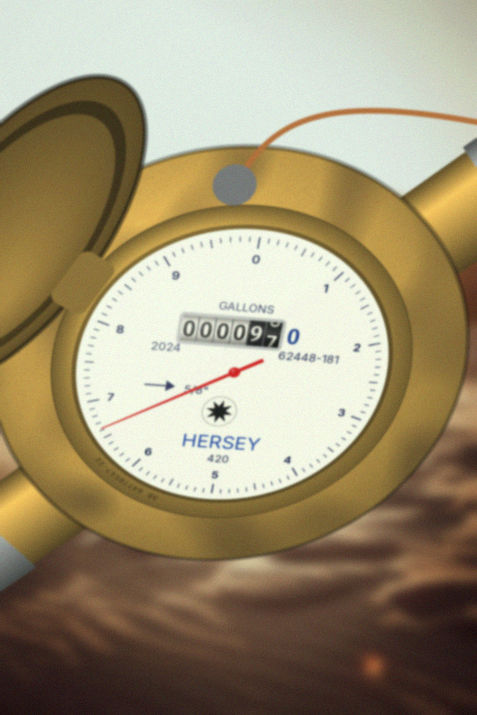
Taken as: 966.6 gal
